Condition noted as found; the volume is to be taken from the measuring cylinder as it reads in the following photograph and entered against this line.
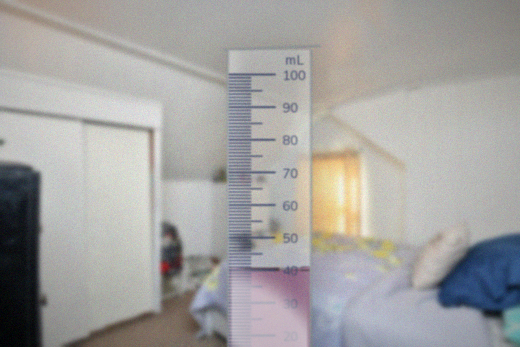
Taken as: 40 mL
